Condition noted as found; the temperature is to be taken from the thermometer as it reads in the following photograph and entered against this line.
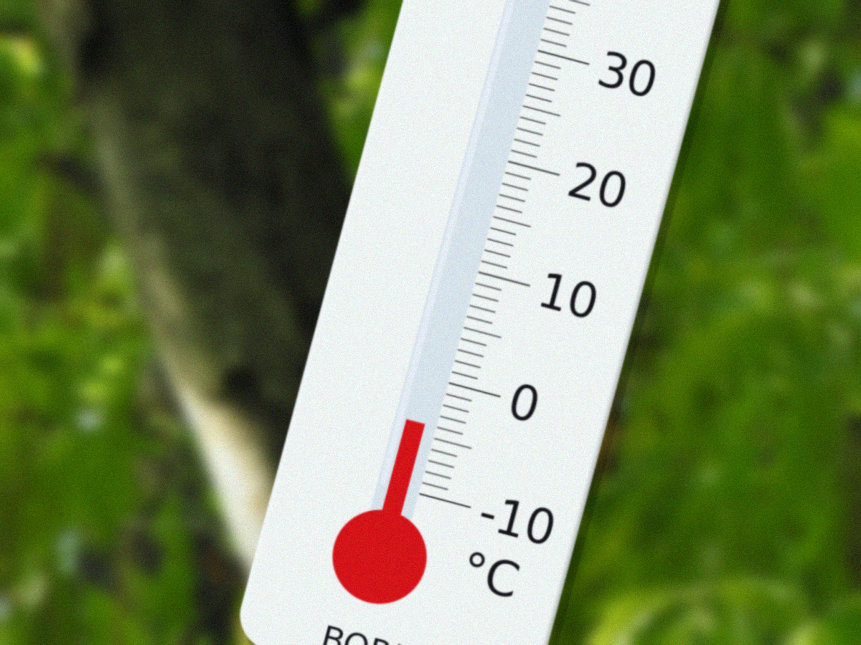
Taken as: -4 °C
